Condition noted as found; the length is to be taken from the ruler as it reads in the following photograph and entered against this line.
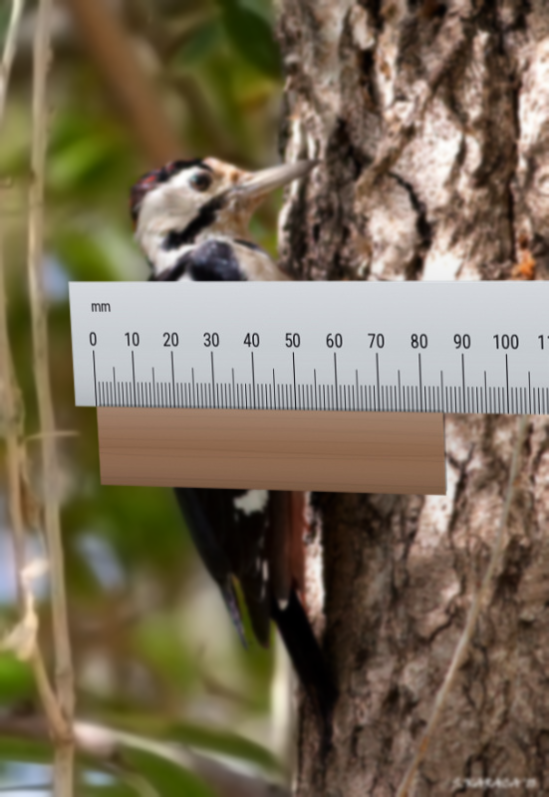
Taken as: 85 mm
